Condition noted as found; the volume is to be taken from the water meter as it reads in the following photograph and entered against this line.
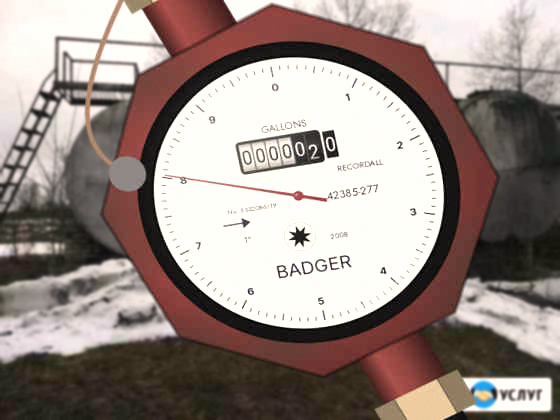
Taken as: 18.0 gal
